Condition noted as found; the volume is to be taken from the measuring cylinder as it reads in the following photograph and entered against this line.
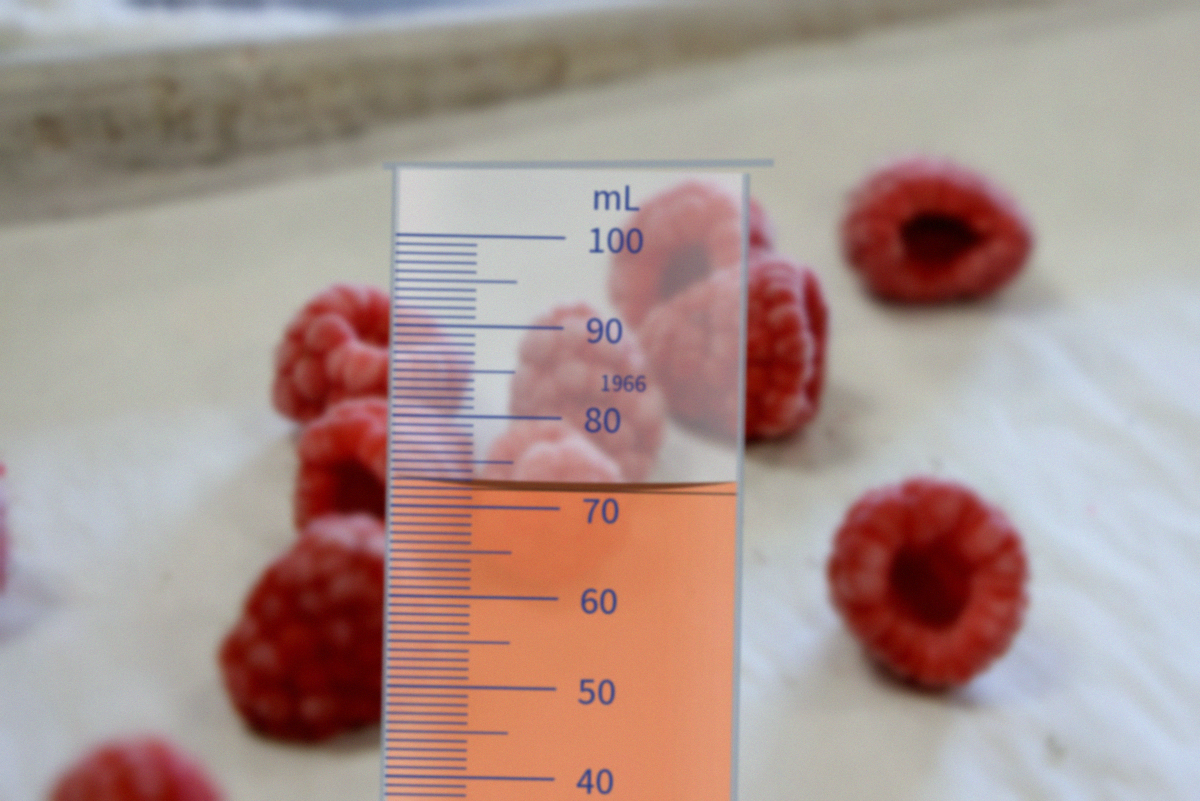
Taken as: 72 mL
